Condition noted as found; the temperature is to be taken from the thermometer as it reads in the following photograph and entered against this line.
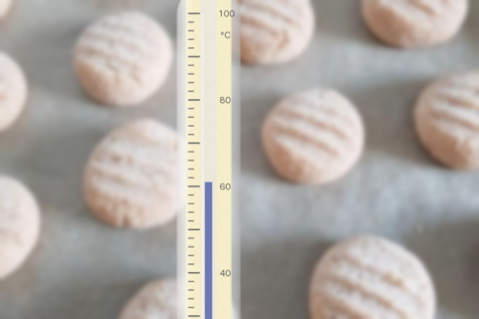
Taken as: 61 °C
